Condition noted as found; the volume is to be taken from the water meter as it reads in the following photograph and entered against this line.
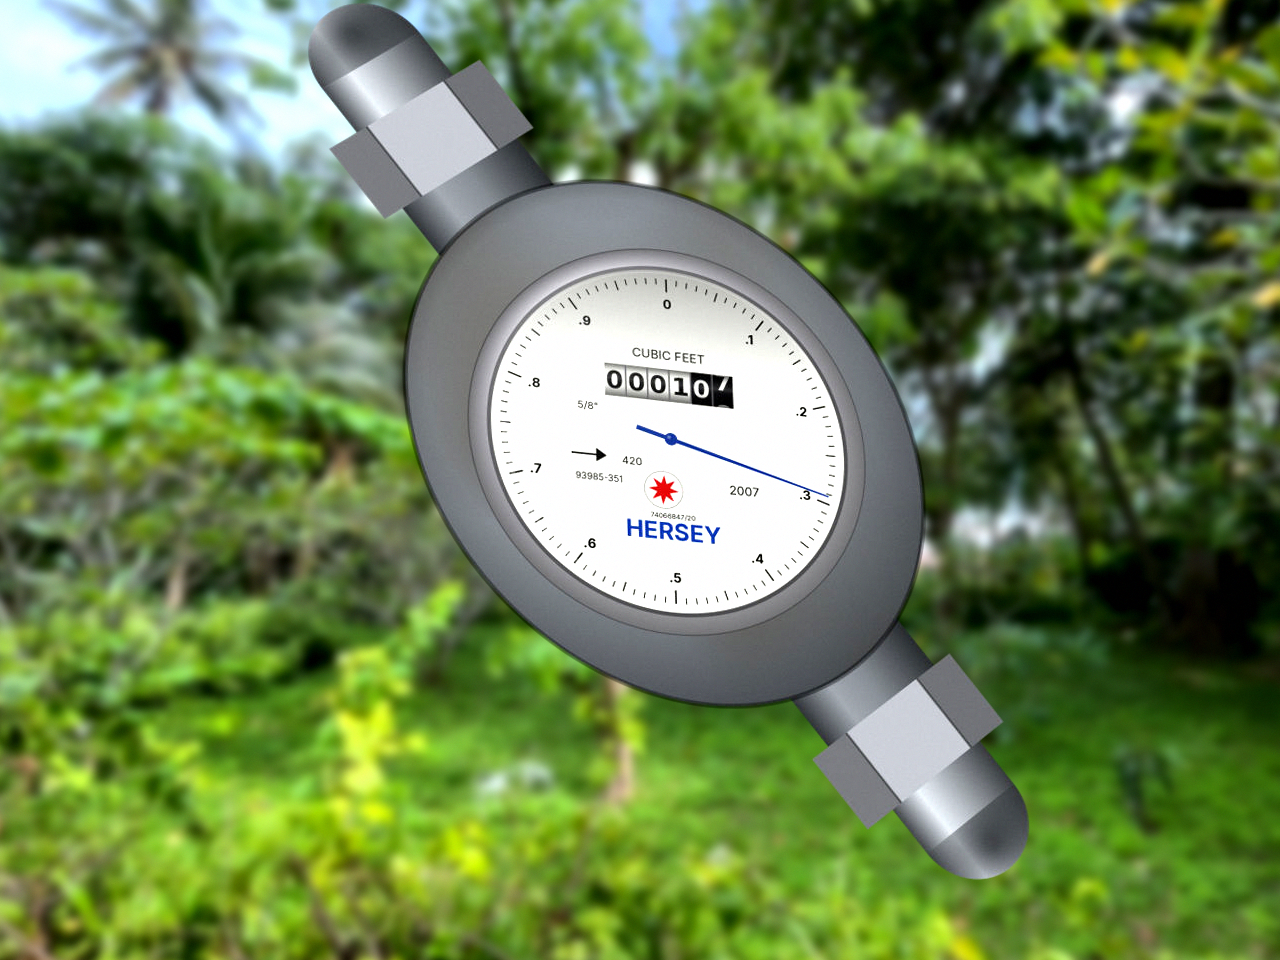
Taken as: 107.29 ft³
